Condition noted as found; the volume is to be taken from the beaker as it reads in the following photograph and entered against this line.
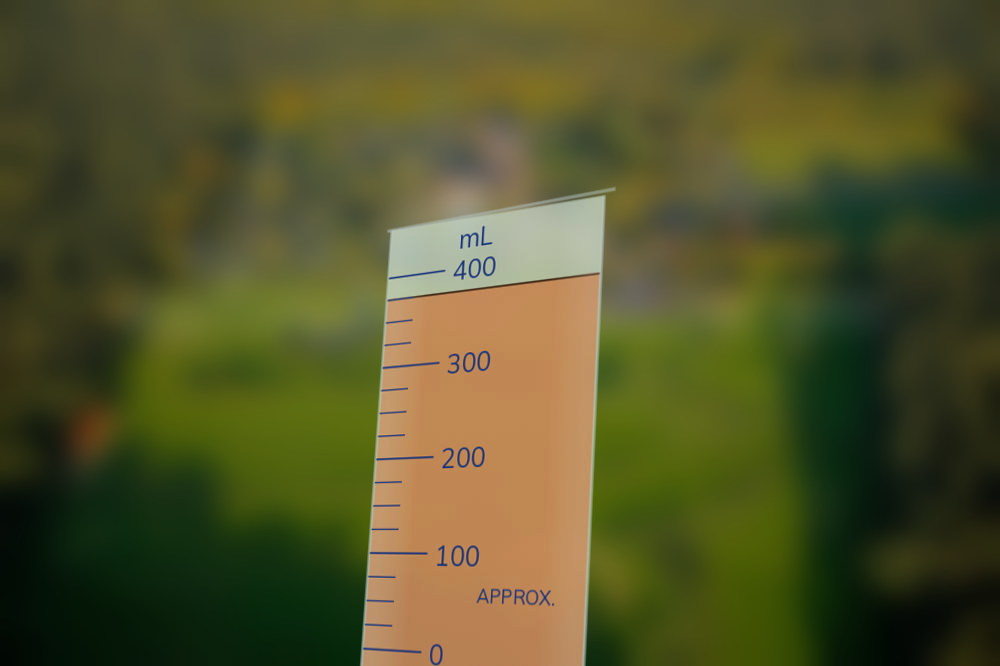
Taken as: 375 mL
